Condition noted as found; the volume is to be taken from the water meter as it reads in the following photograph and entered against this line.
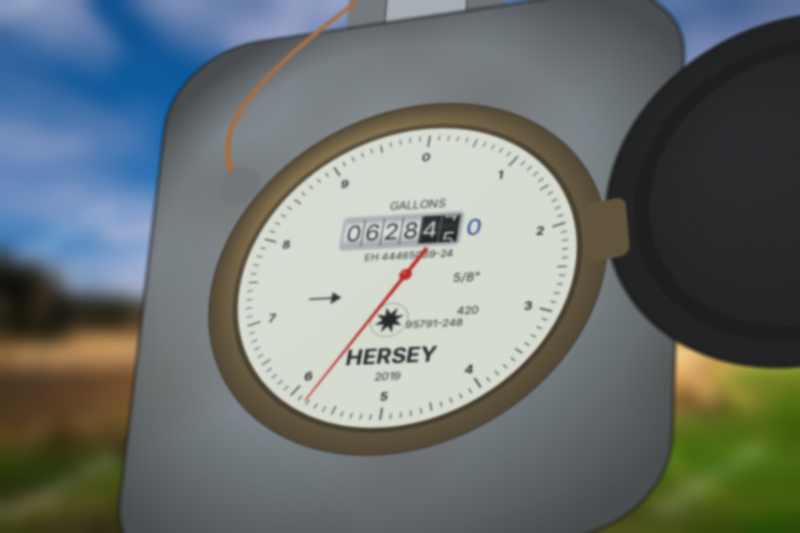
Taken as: 628445.8 gal
